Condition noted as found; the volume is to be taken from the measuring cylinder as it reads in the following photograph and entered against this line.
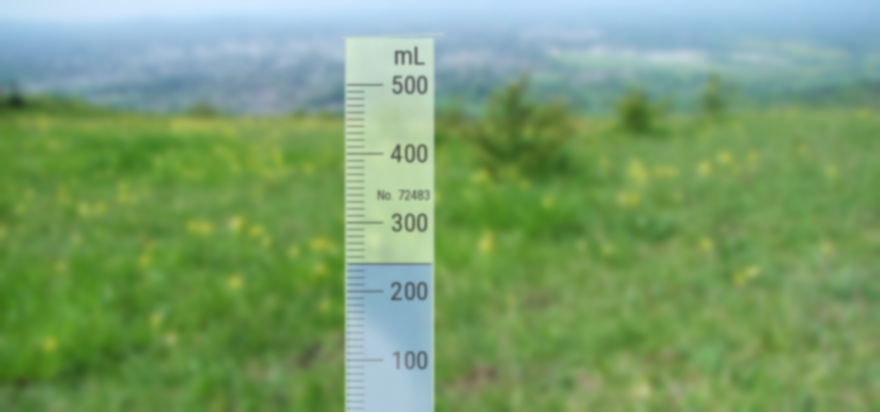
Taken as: 240 mL
